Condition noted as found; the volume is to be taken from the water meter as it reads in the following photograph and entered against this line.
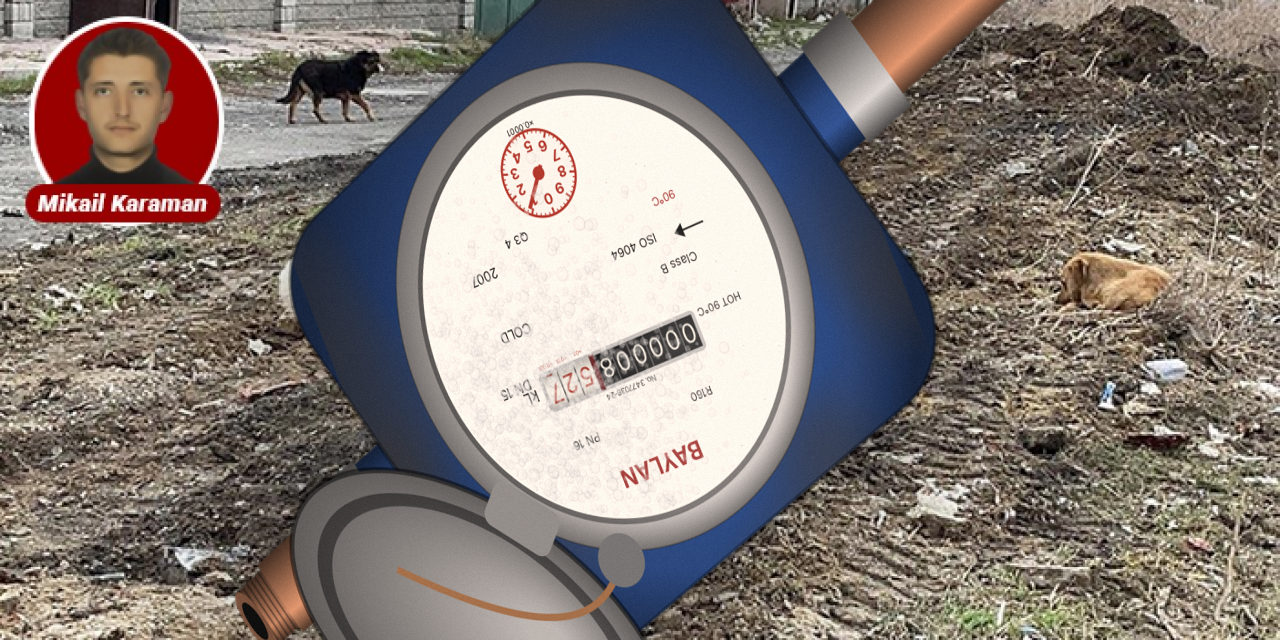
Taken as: 8.5271 kL
